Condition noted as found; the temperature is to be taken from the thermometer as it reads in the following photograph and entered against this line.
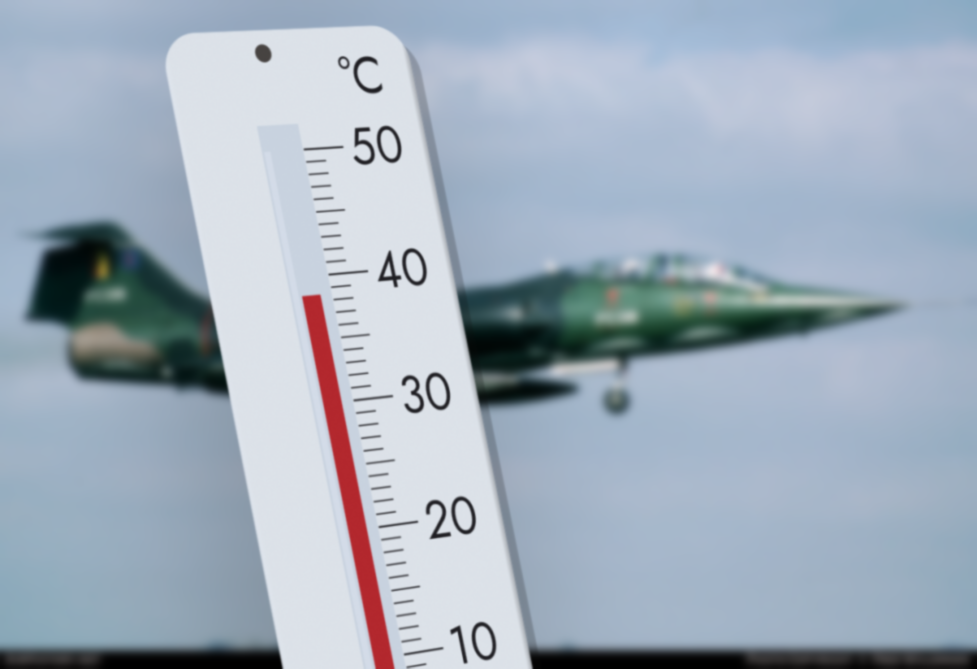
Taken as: 38.5 °C
